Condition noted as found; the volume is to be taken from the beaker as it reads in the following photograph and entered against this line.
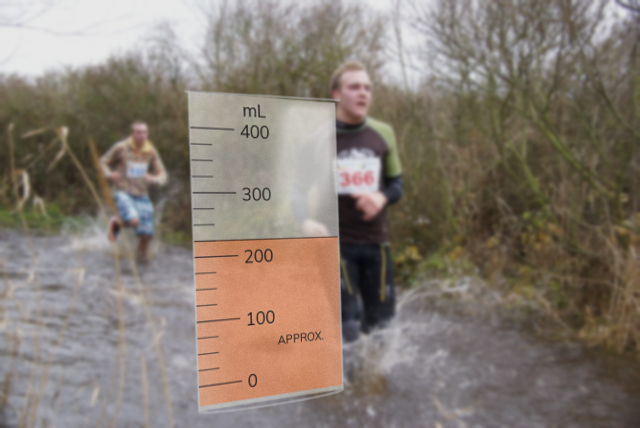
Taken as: 225 mL
